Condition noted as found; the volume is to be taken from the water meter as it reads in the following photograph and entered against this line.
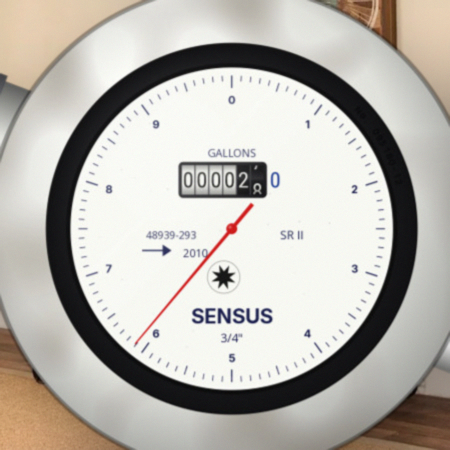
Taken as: 276.1 gal
